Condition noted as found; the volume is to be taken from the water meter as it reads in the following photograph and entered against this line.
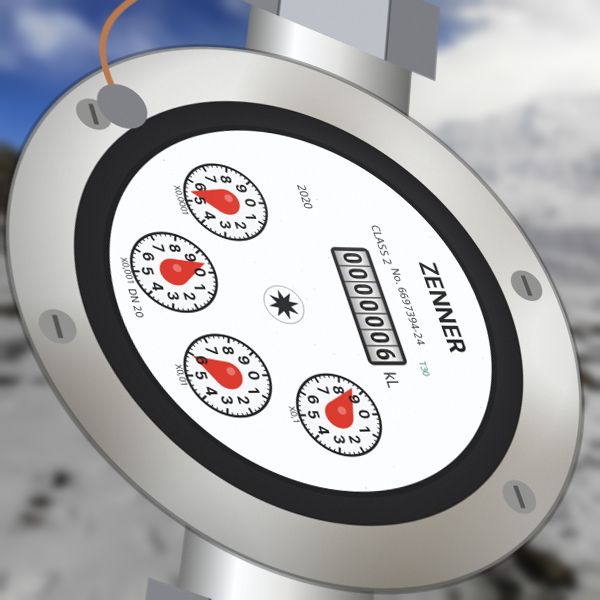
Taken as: 6.8595 kL
